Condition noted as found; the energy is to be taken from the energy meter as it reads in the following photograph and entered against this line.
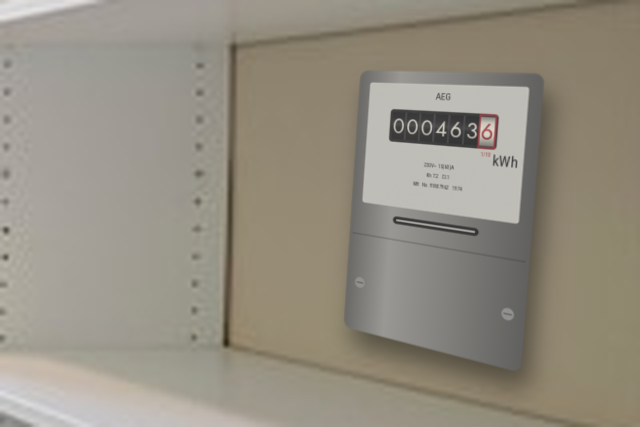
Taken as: 463.6 kWh
